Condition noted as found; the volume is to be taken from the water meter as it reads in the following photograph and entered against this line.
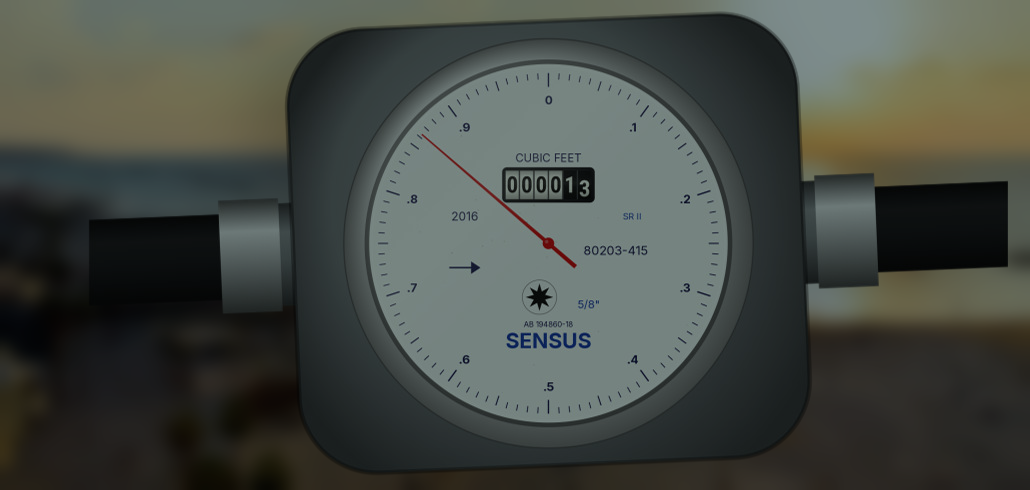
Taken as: 12.86 ft³
